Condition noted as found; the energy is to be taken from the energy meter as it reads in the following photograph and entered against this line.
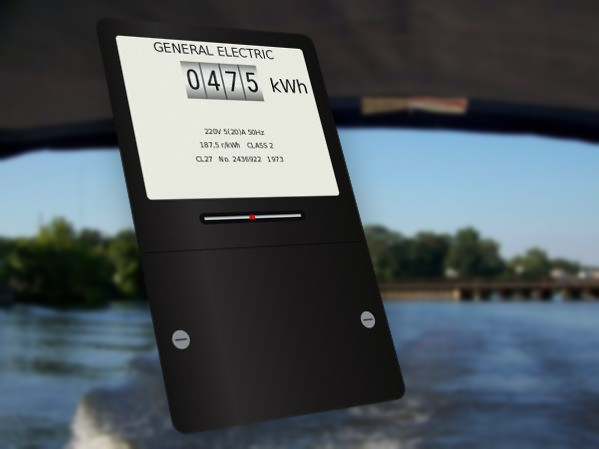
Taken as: 475 kWh
